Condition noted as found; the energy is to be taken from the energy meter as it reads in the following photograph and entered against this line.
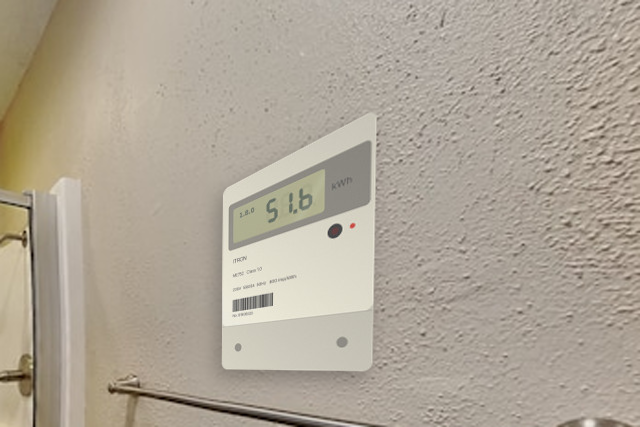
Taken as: 51.6 kWh
